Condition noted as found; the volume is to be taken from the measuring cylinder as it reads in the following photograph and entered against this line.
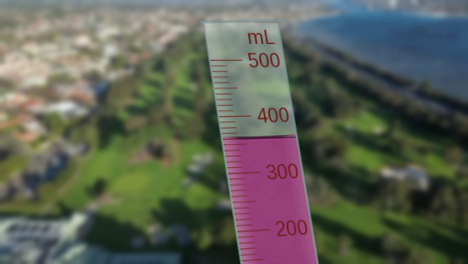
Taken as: 360 mL
